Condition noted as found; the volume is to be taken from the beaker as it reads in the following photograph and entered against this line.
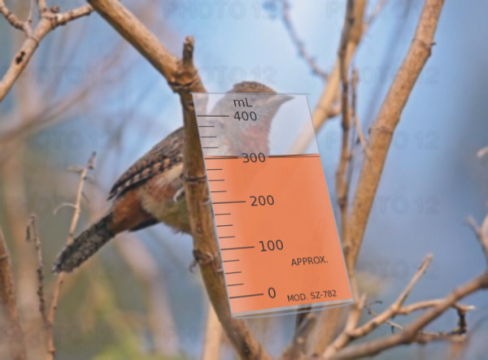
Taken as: 300 mL
